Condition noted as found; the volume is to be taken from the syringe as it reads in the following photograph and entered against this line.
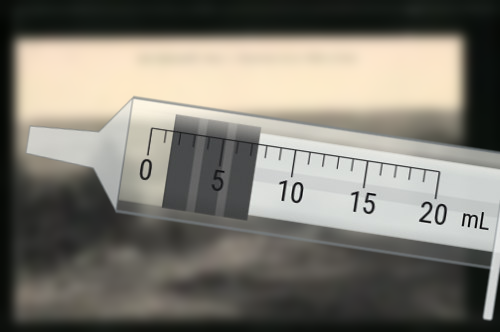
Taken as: 1.5 mL
